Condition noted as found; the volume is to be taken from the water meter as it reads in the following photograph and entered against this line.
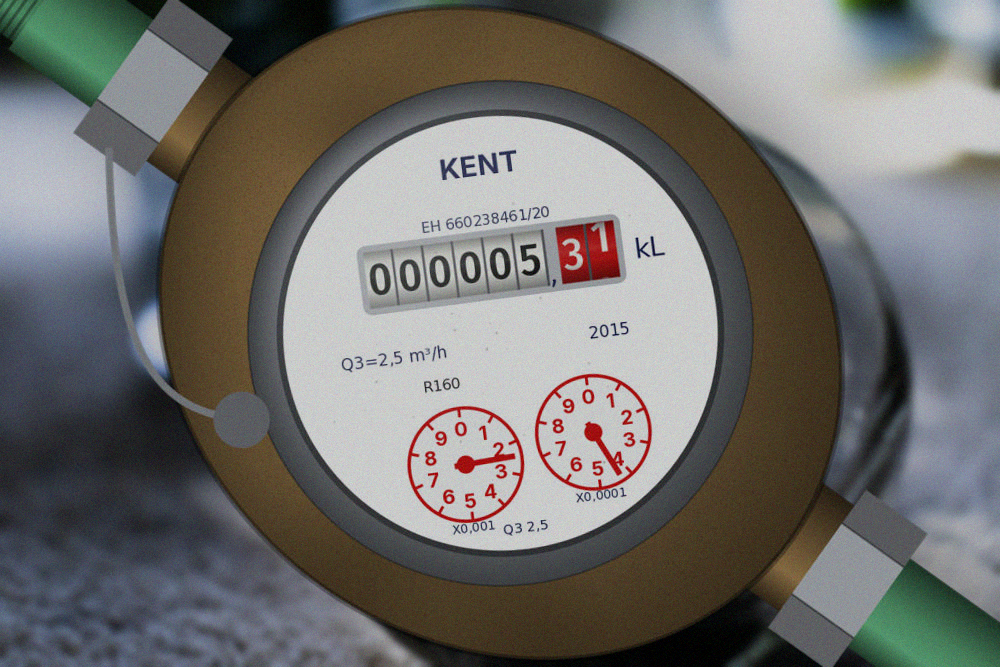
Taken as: 5.3124 kL
